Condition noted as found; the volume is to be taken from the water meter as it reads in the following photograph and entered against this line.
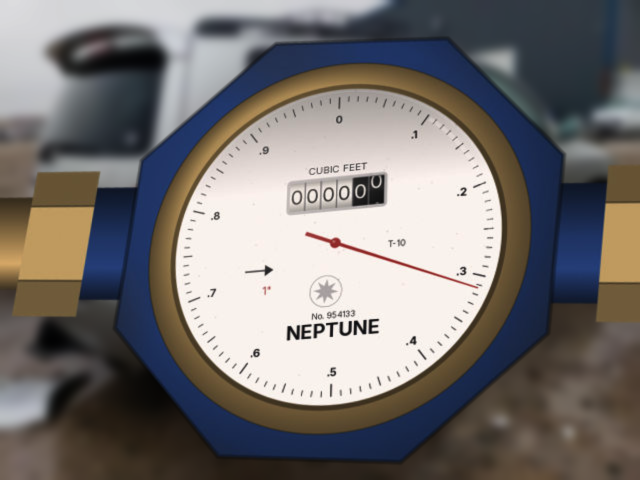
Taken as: 0.31 ft³
